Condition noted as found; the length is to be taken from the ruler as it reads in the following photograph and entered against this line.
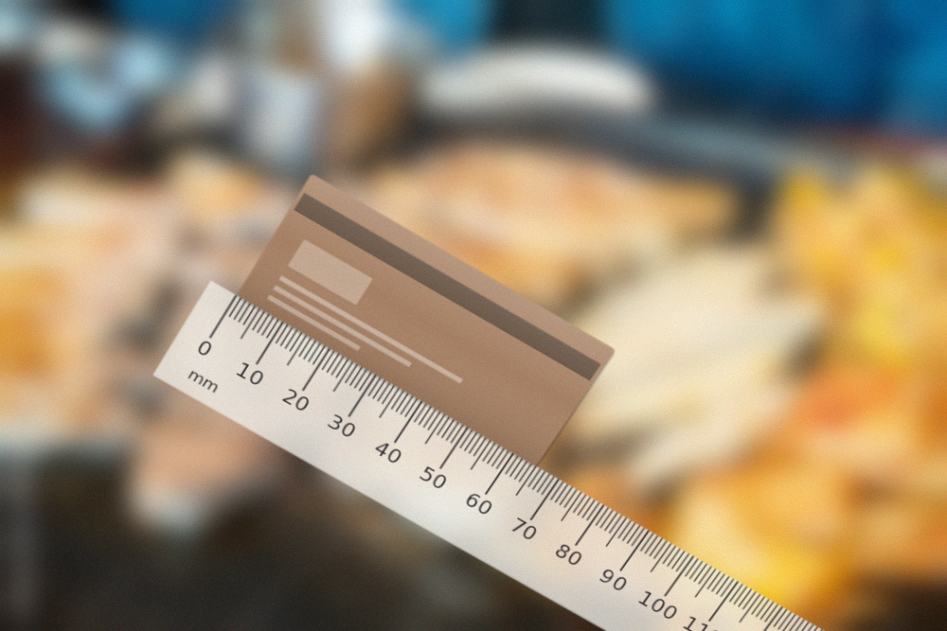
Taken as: 65 mm
